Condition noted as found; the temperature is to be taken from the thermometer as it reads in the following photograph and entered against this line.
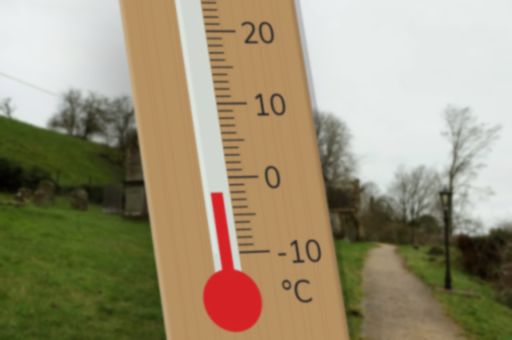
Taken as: -2 °C
